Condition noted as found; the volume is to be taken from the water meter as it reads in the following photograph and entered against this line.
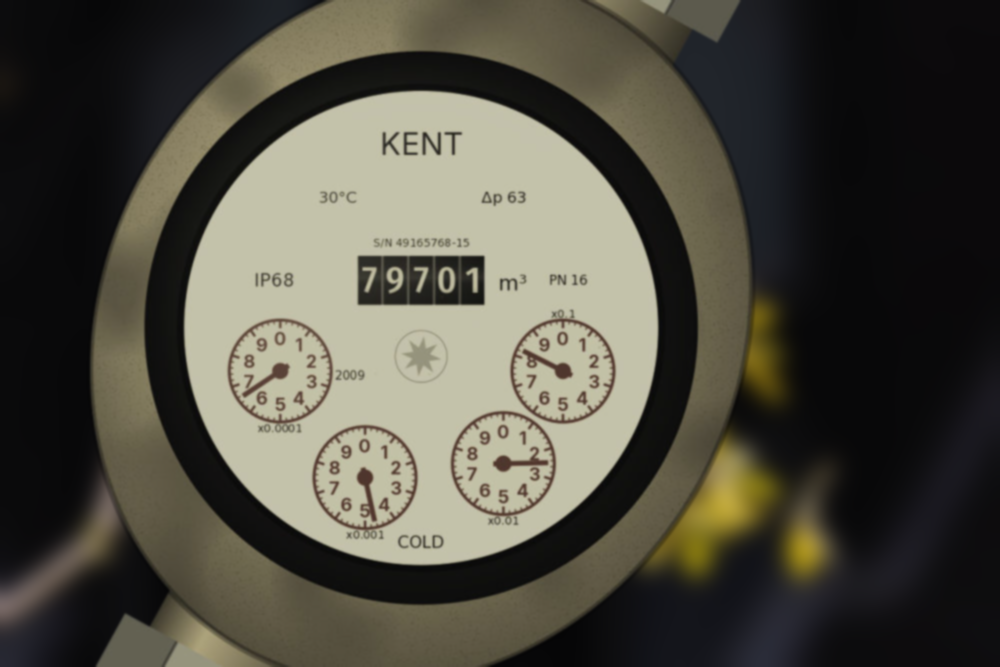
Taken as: 79701.8246 m³
